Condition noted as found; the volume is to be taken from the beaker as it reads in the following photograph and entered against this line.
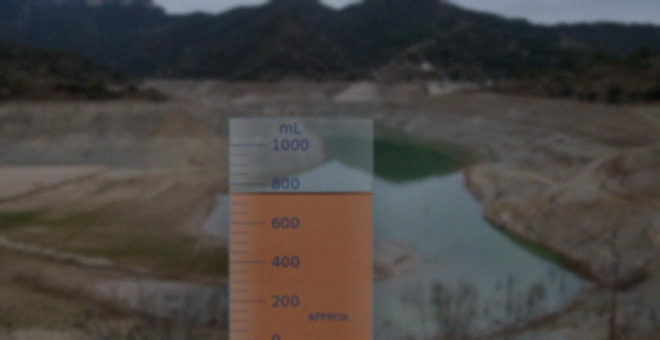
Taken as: 750 mL
